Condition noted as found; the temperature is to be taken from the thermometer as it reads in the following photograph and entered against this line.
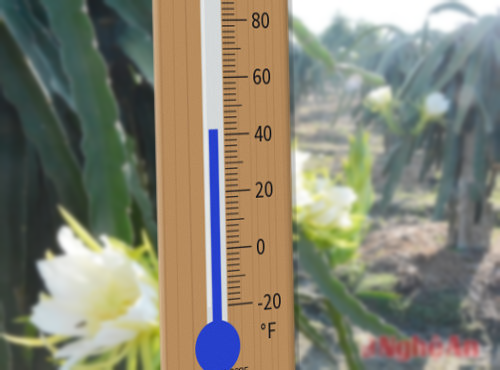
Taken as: 42 °F
